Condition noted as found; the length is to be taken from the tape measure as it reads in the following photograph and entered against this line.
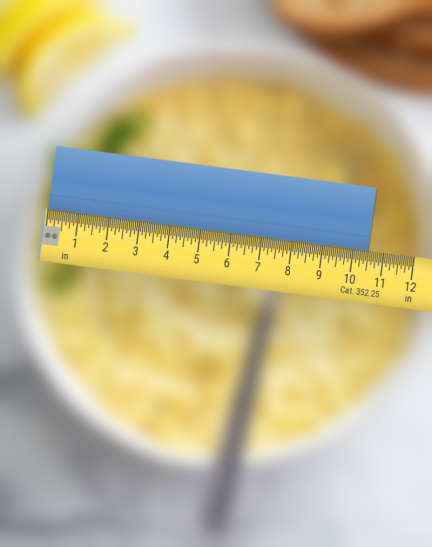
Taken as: 10.5 in
